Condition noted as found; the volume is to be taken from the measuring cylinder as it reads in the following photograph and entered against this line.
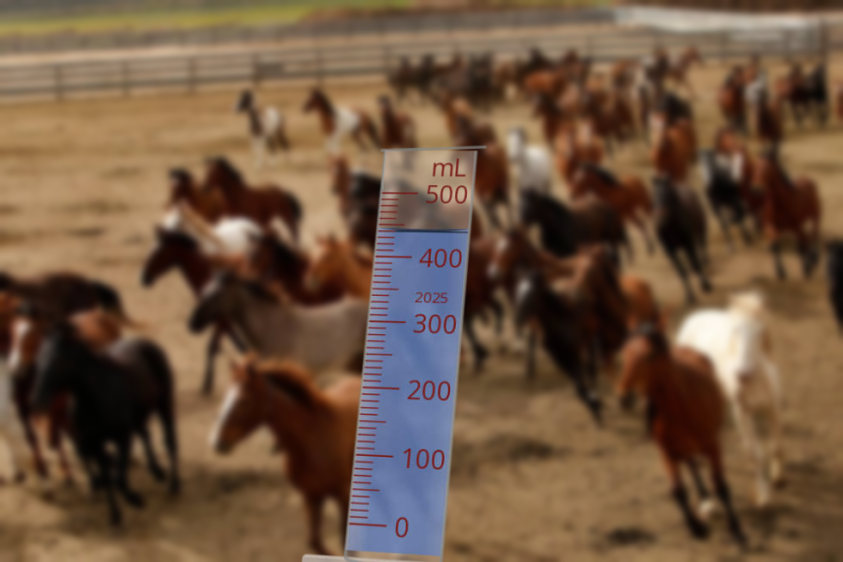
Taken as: 440 mL
